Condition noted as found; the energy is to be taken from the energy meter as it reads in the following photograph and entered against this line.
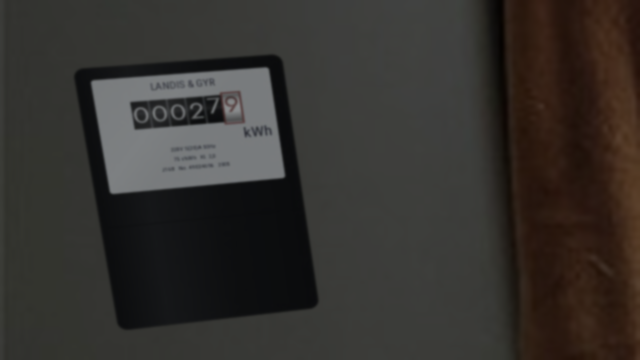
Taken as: 27.9 kWh
